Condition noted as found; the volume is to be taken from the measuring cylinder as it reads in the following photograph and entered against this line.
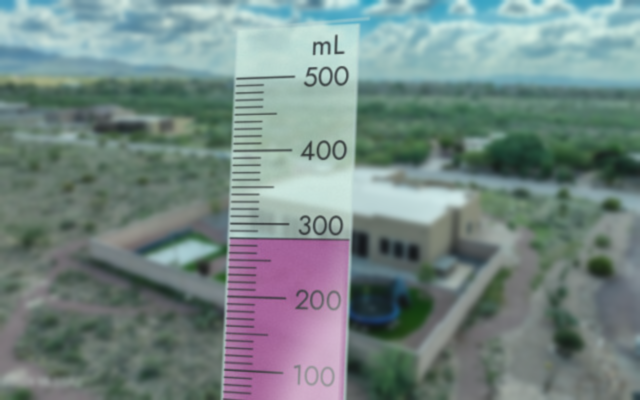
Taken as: 280 mL
